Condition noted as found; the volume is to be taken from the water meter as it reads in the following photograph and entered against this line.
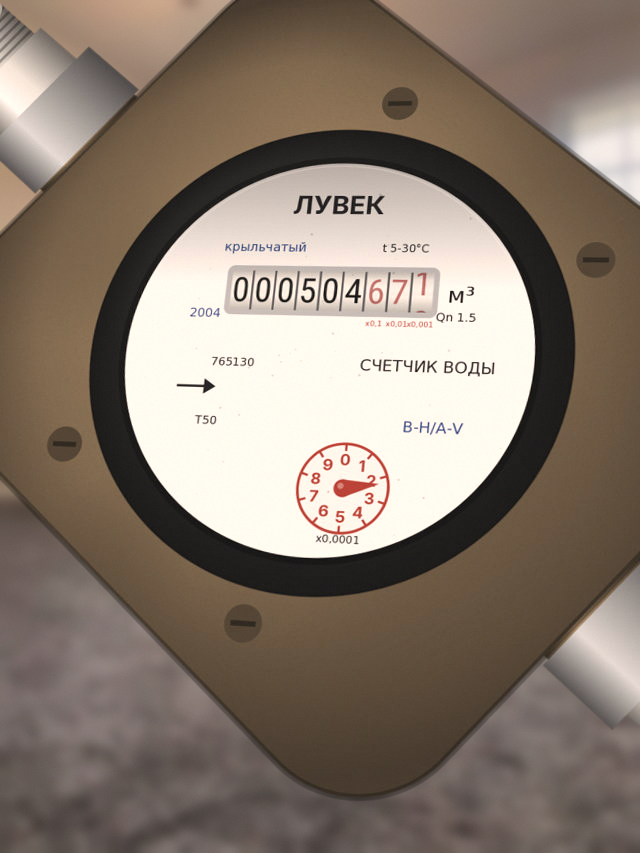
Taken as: 504.6712 m³
